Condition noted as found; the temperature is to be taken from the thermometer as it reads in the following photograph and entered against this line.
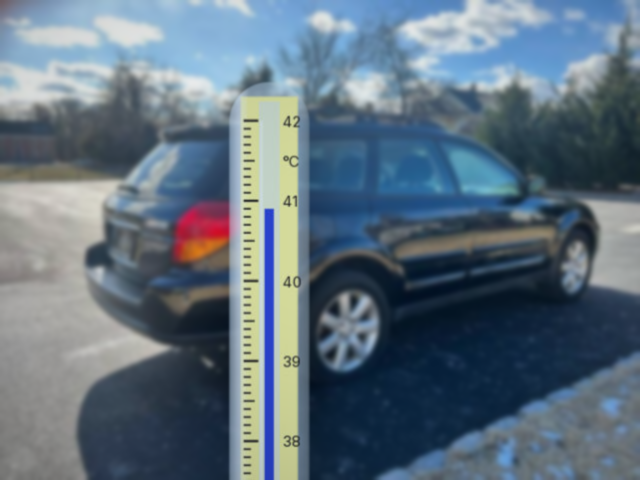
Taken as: 40.9 °C
